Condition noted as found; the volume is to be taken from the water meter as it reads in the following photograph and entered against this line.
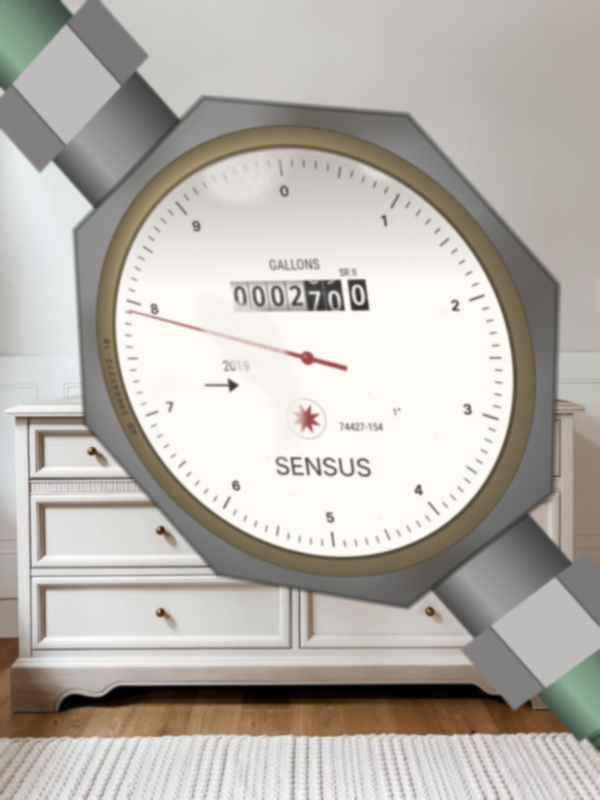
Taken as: 2697.9 gal
